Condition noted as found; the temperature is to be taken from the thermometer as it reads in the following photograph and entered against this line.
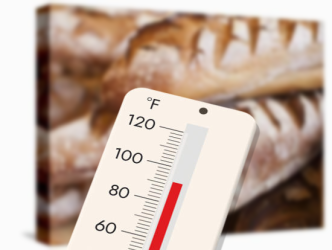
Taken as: 92 °F
